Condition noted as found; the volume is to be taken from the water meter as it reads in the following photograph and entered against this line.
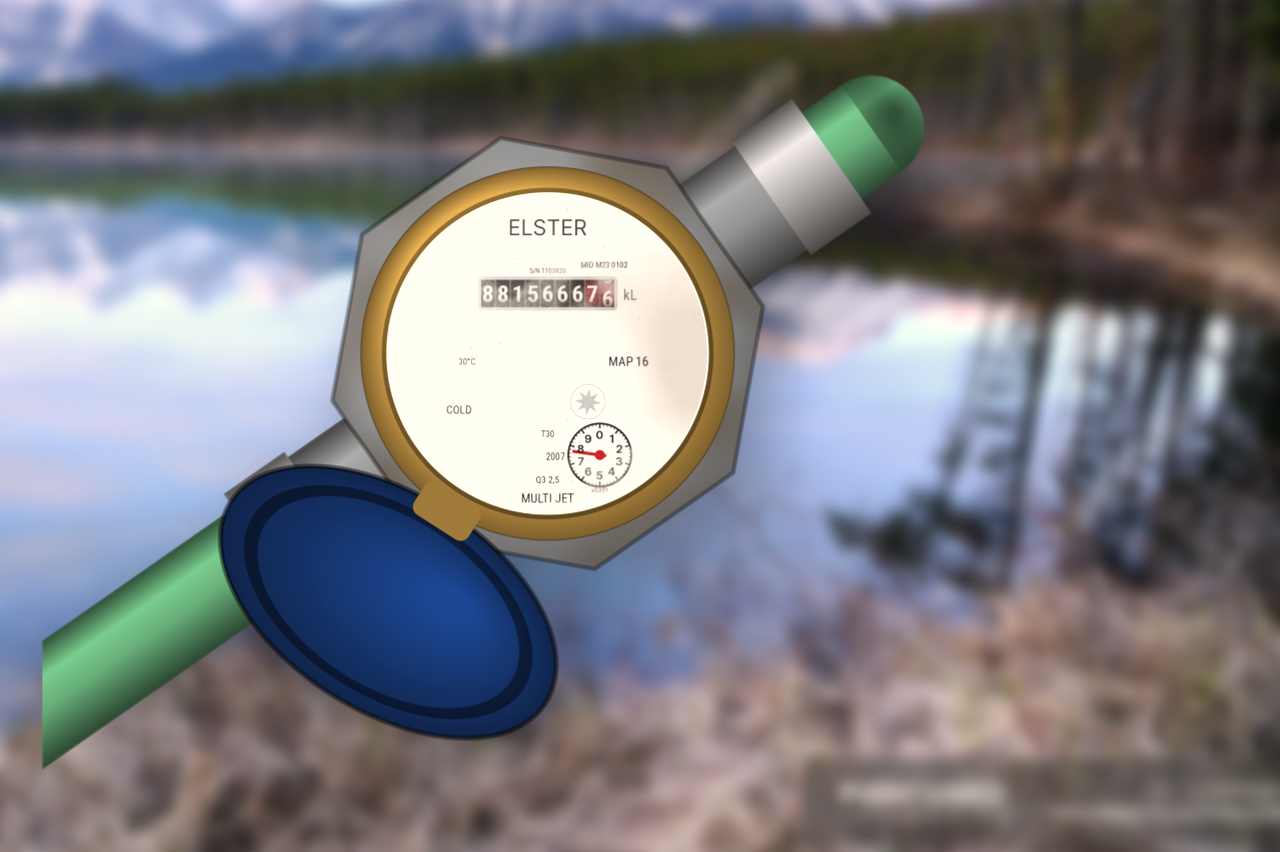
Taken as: 8815666.757 kL
